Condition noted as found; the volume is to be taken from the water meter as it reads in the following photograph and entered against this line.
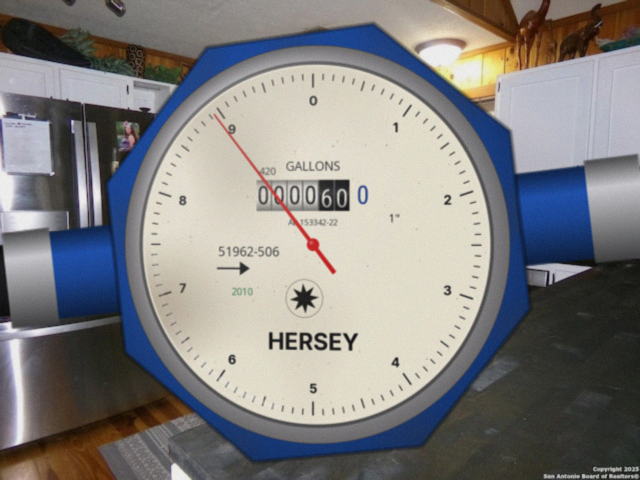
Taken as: 598.9 gal
